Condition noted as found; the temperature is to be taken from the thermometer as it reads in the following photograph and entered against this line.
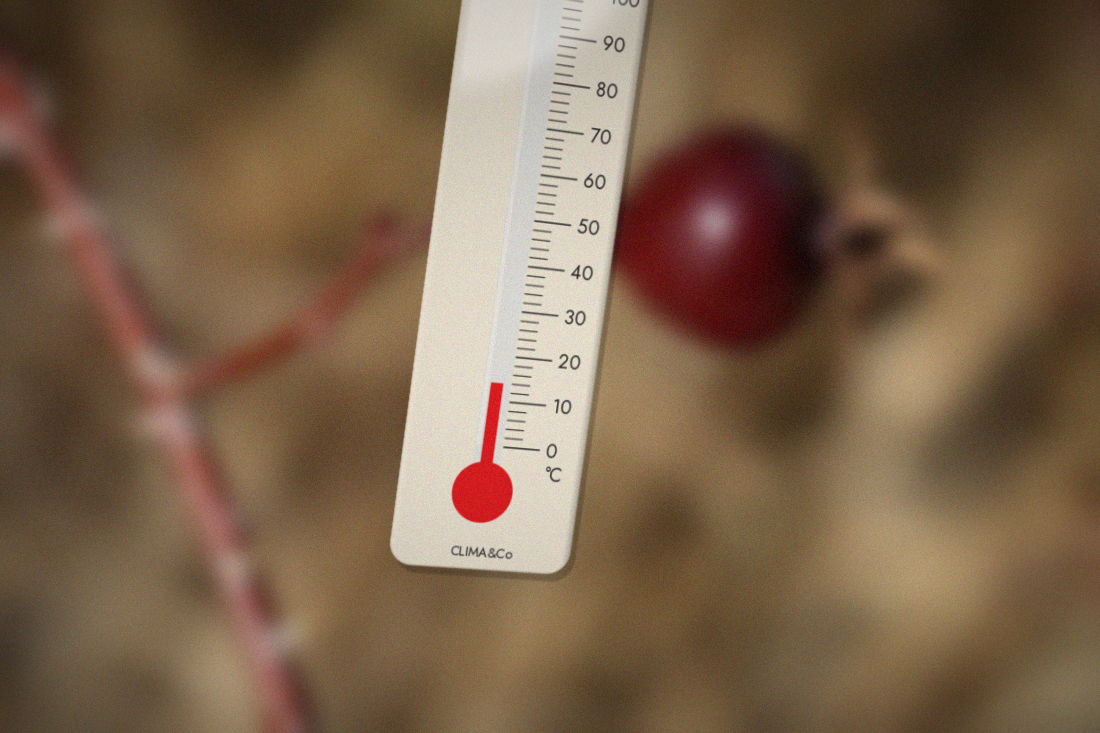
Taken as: 14 °C
